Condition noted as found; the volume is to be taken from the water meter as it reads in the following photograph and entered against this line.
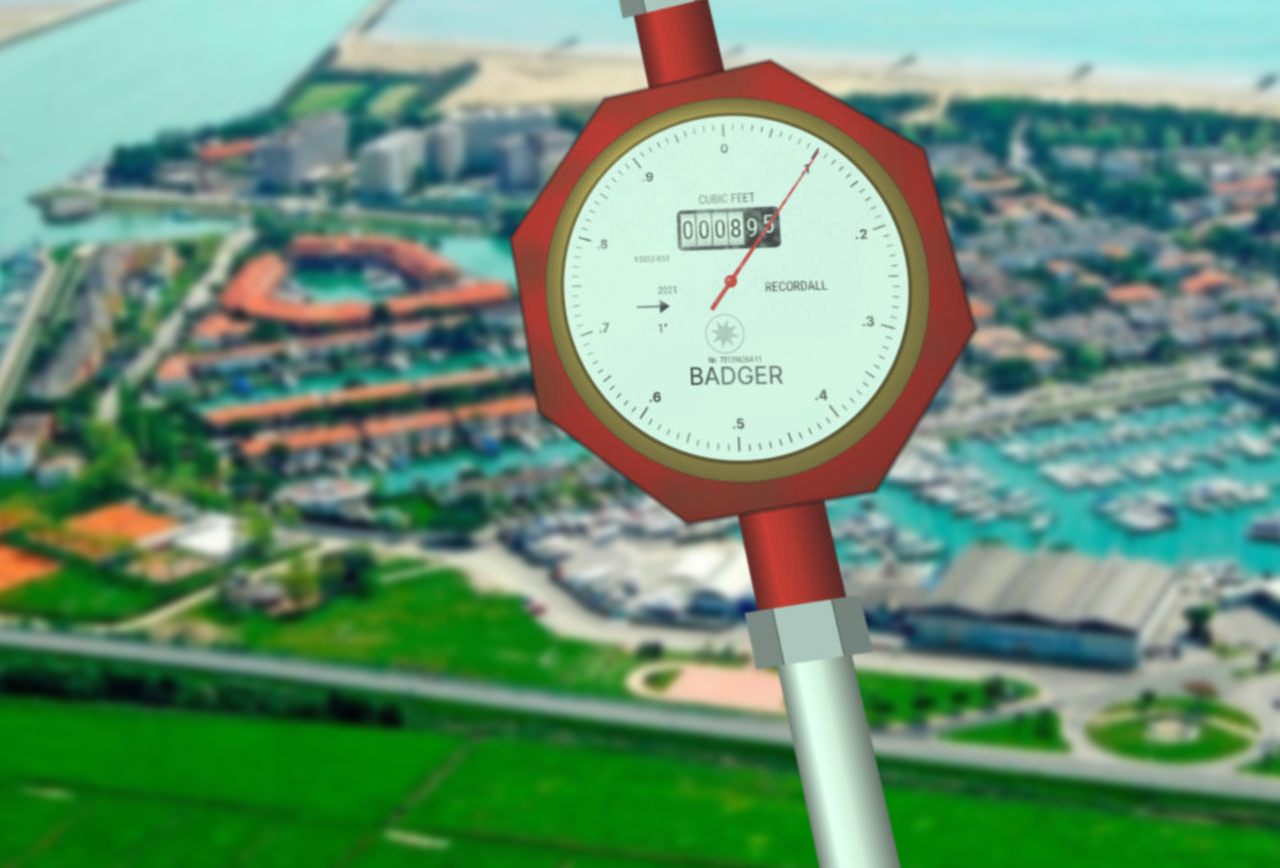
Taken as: 895.10 ft³
